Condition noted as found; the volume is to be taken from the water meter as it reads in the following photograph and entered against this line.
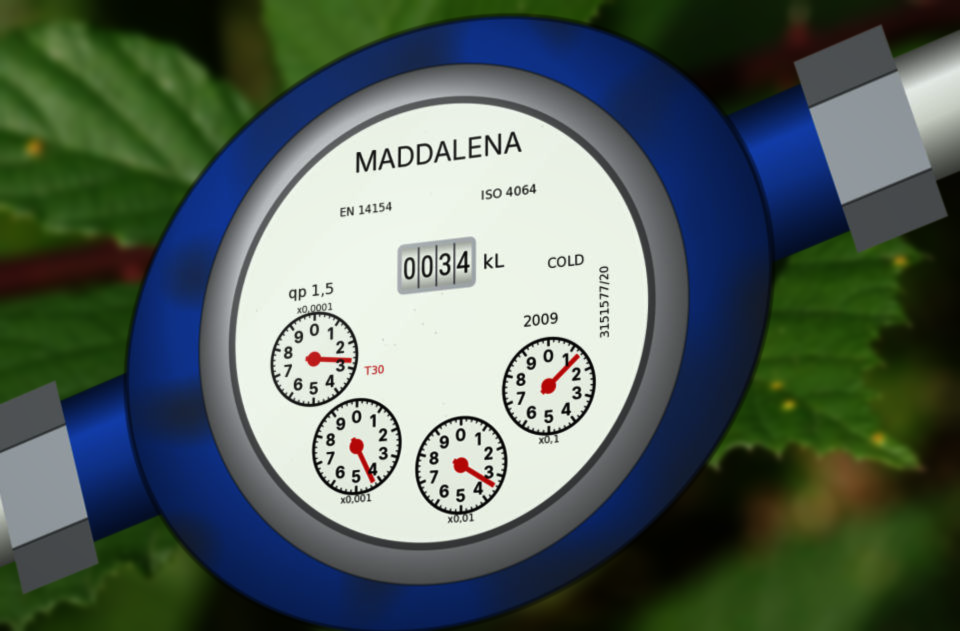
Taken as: 34.1342 kL
